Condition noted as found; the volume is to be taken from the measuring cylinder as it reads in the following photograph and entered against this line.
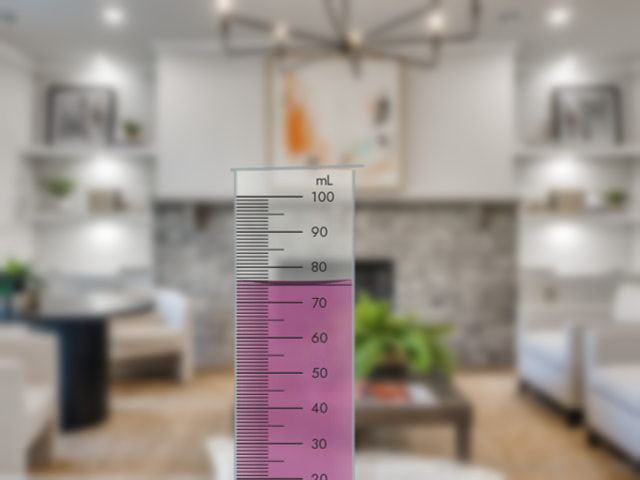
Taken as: 75 mL
